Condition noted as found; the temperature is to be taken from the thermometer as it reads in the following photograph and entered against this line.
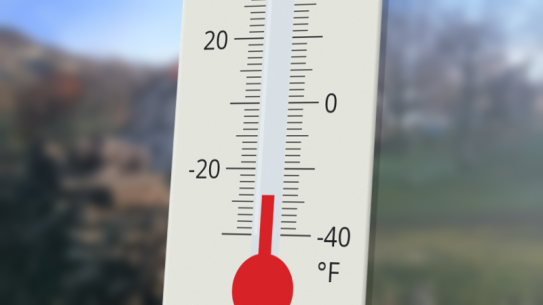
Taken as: -28 °F
